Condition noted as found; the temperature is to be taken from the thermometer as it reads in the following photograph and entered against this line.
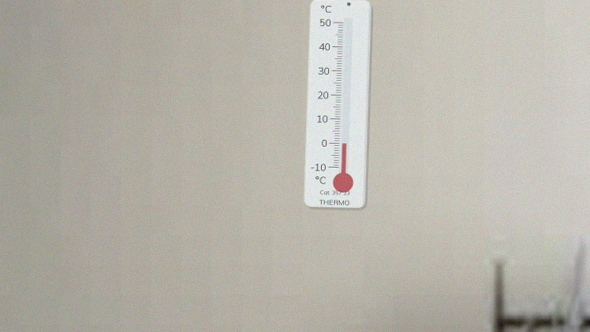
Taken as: 0 °C
